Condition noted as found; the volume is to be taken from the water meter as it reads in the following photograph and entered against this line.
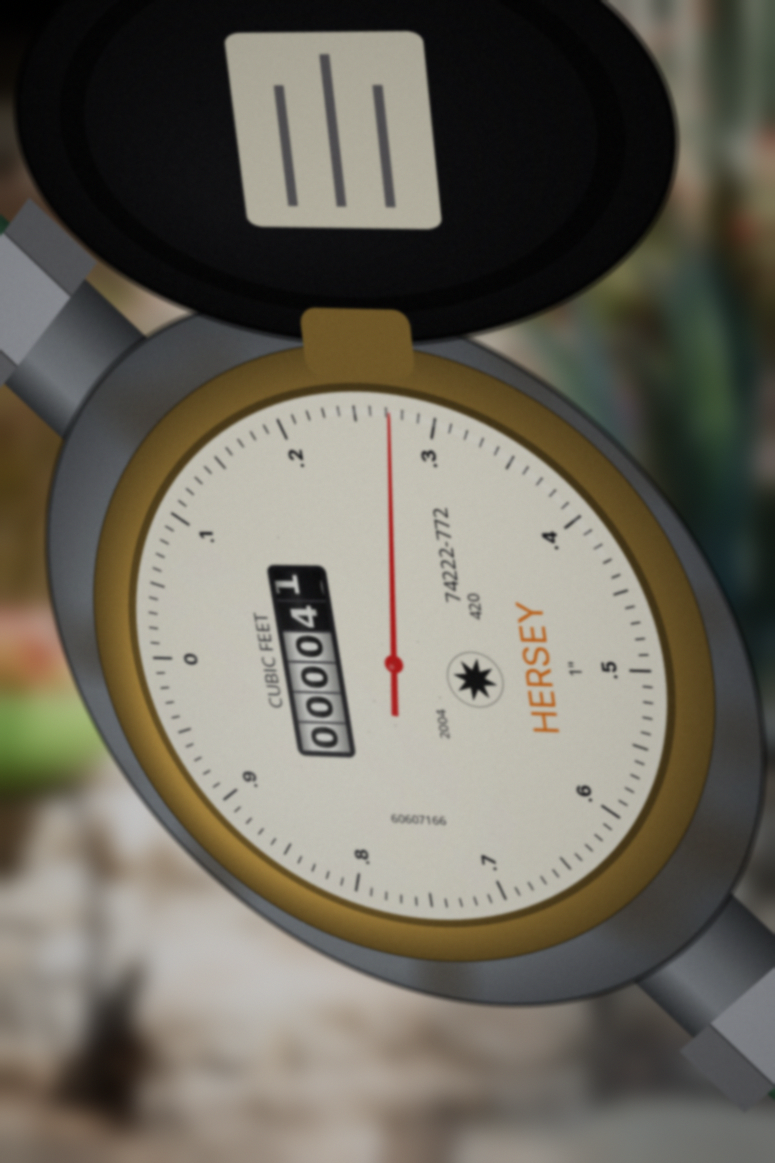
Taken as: 41.27 ft³
